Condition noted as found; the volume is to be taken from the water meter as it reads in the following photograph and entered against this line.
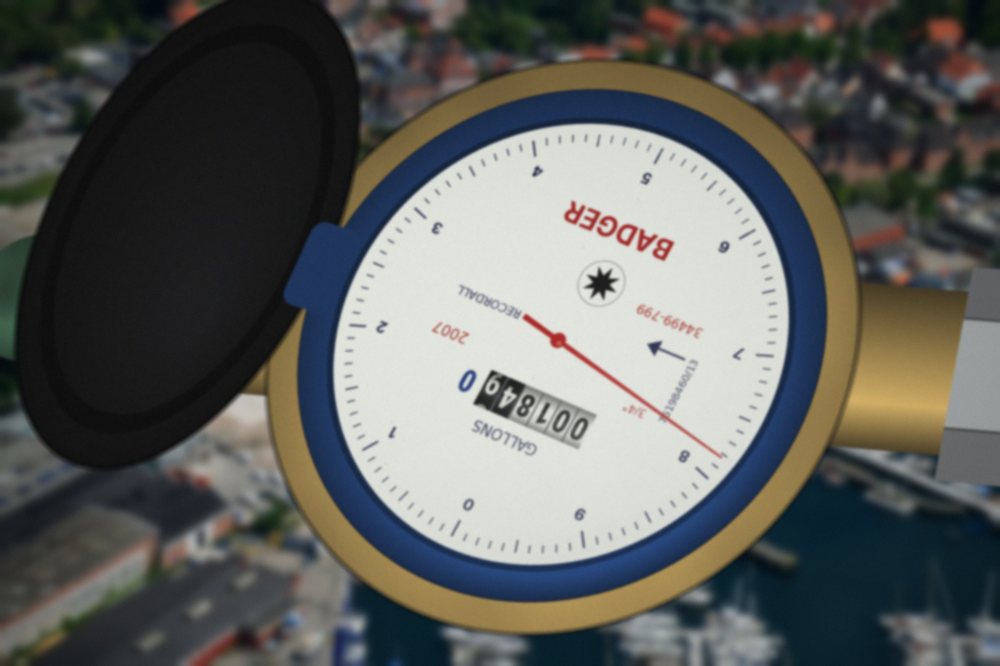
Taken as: 18487.8 gal
